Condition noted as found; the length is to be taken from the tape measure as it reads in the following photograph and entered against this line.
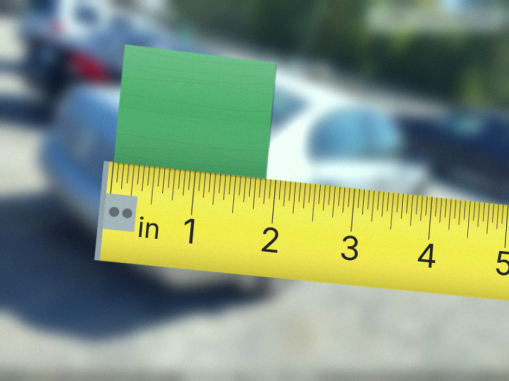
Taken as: 1.875 in
